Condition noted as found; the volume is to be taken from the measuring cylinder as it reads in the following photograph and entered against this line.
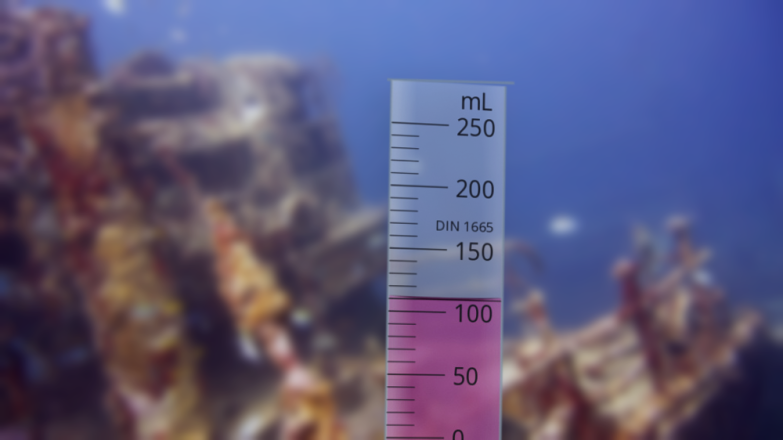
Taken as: 110 mL
